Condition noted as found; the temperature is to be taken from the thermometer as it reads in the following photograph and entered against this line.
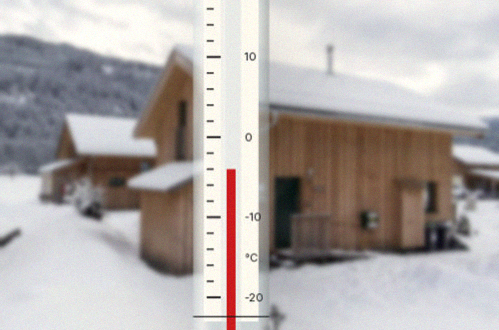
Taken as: -4 °C
